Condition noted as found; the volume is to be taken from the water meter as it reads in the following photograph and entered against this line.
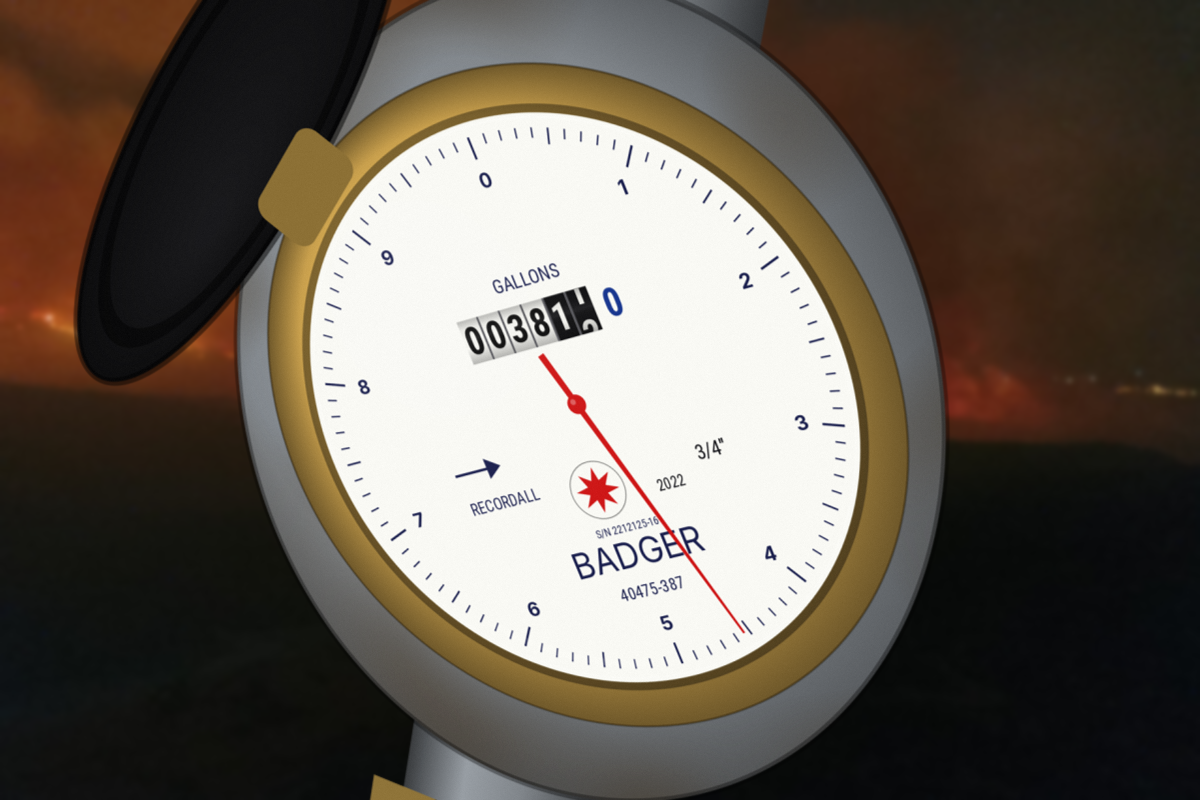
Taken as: 38114.5 gal
